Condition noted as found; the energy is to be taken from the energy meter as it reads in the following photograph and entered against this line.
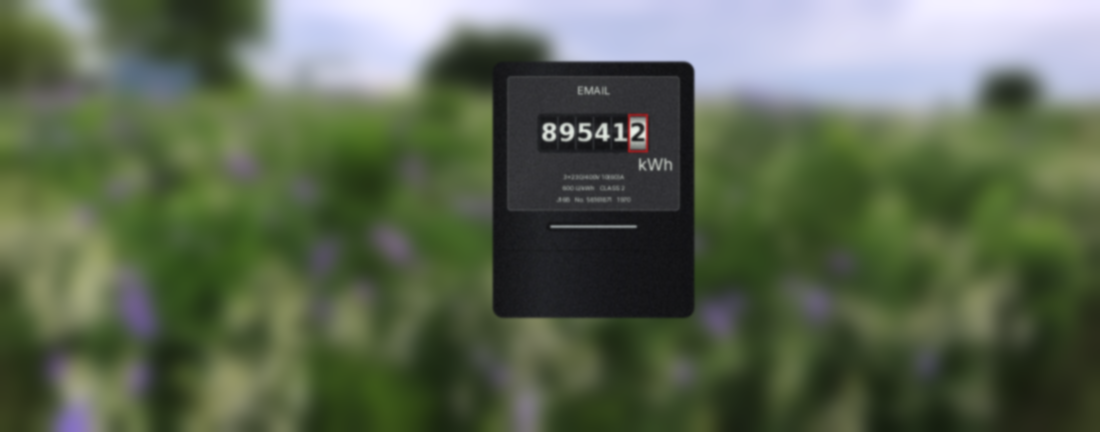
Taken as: 89541.2 kWh
